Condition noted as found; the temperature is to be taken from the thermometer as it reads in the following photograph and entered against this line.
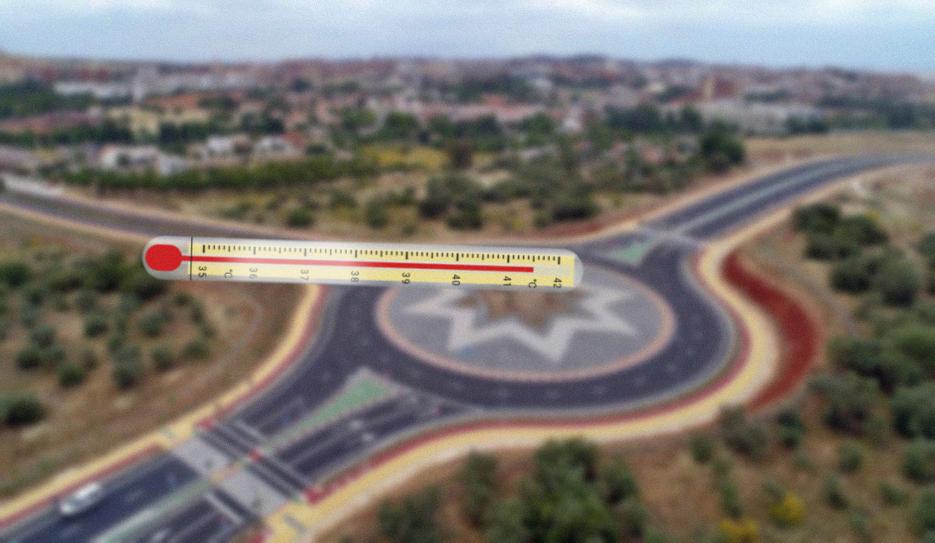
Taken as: 41.5 °C
